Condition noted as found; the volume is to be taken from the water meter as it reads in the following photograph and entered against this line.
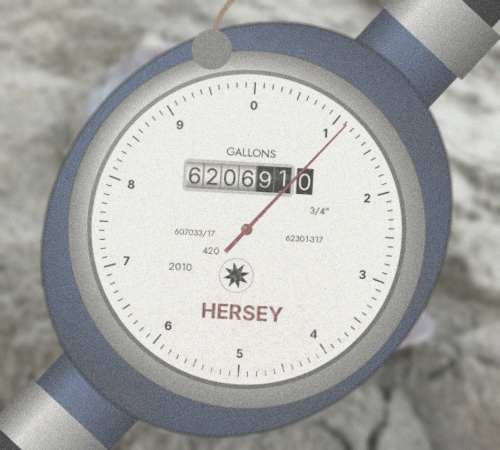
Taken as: 6206911.1 gal
